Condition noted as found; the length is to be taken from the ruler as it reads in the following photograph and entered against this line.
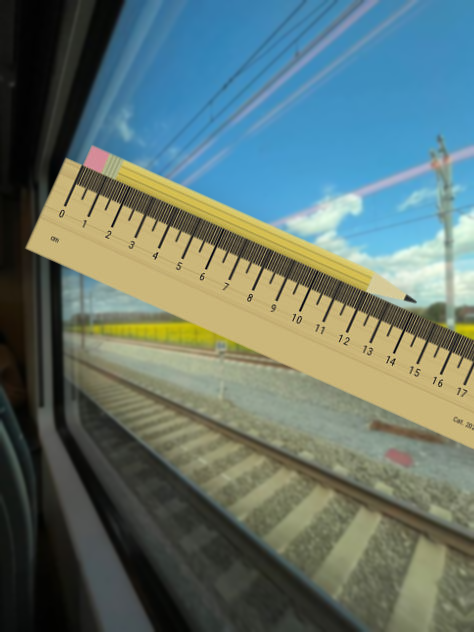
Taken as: 14 cm
